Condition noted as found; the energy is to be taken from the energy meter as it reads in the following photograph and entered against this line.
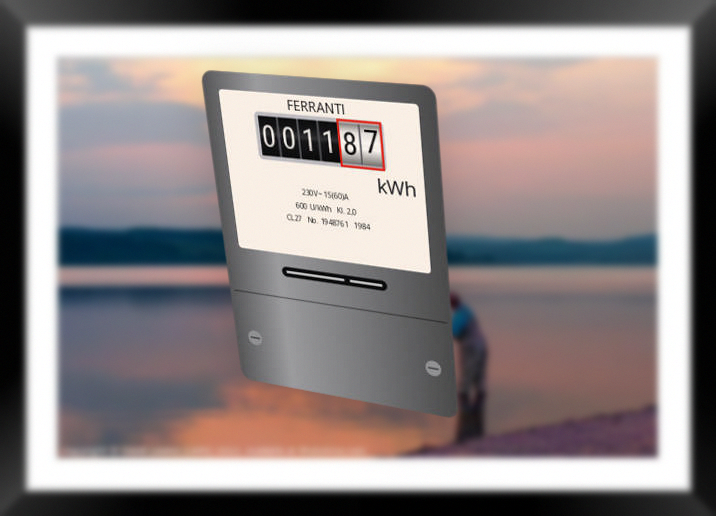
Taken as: 11.87 kWh
